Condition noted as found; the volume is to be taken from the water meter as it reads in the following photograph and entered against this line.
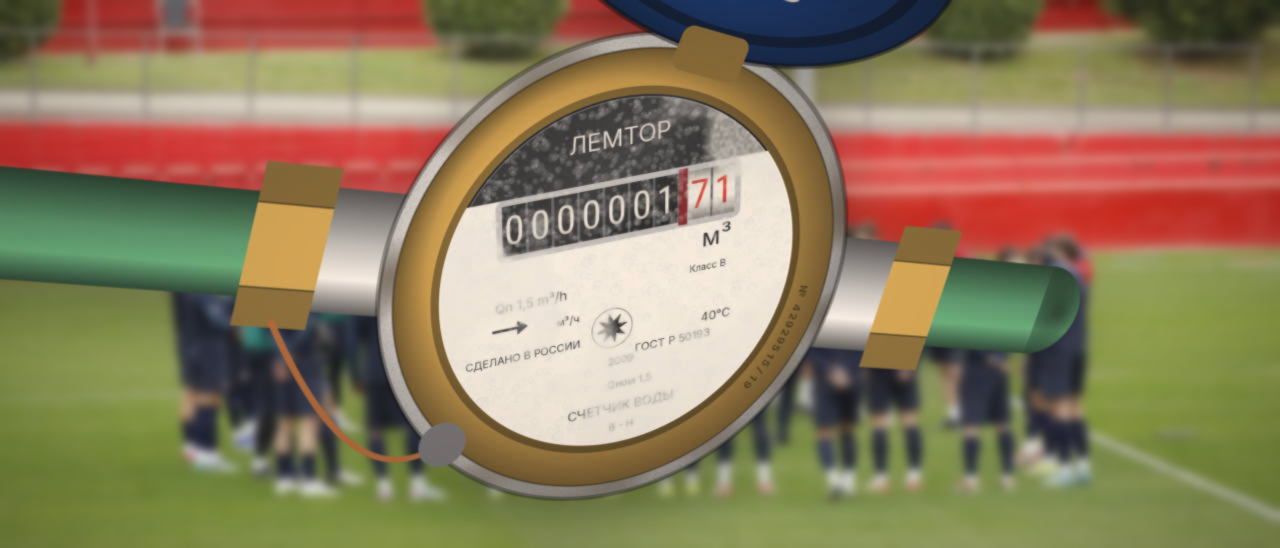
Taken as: 1.71 m³
